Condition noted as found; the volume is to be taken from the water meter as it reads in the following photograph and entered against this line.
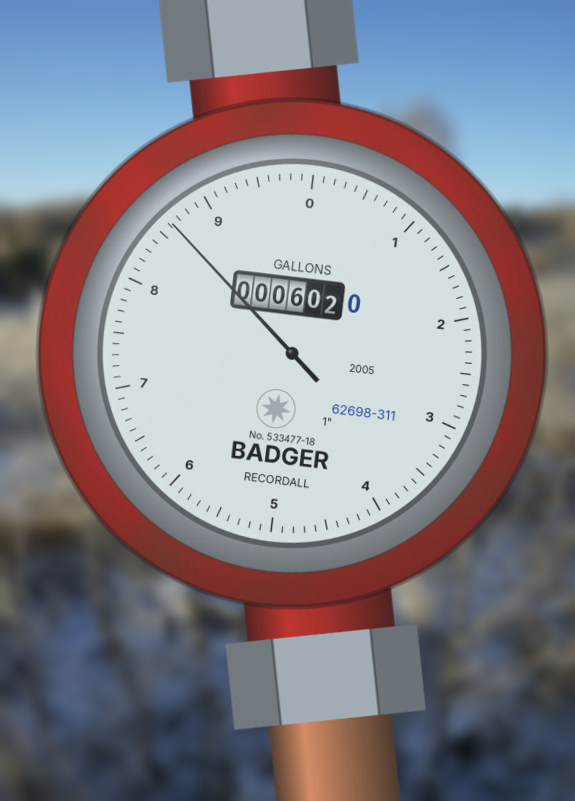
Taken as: 6018.6 gal
